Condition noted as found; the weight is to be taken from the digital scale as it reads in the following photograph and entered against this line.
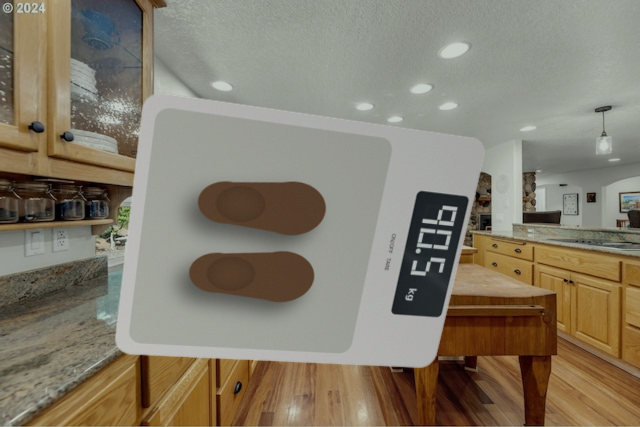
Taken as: 90.5 kg
